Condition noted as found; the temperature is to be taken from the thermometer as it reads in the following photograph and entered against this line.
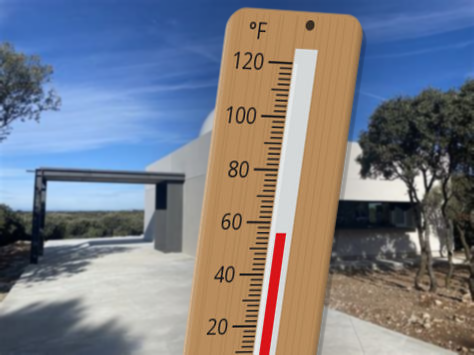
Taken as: 56 °F
